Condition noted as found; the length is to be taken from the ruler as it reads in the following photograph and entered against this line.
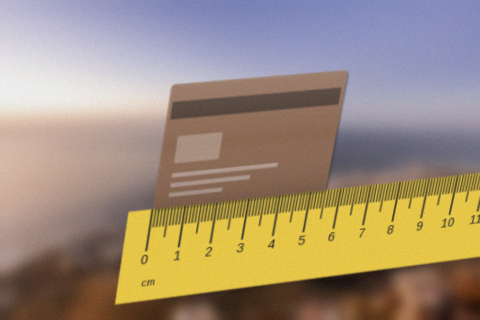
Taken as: 5.5 cm
